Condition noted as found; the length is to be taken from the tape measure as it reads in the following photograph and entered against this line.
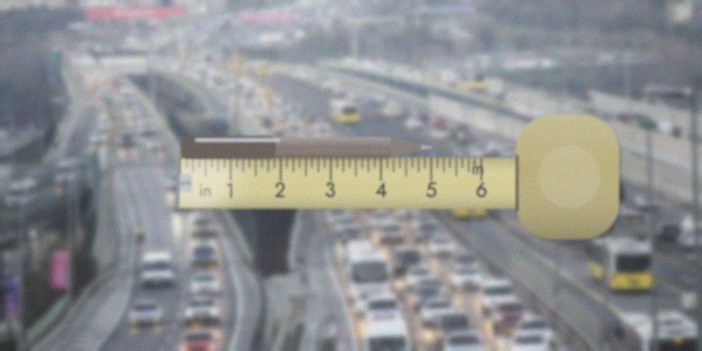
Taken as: 5 in
